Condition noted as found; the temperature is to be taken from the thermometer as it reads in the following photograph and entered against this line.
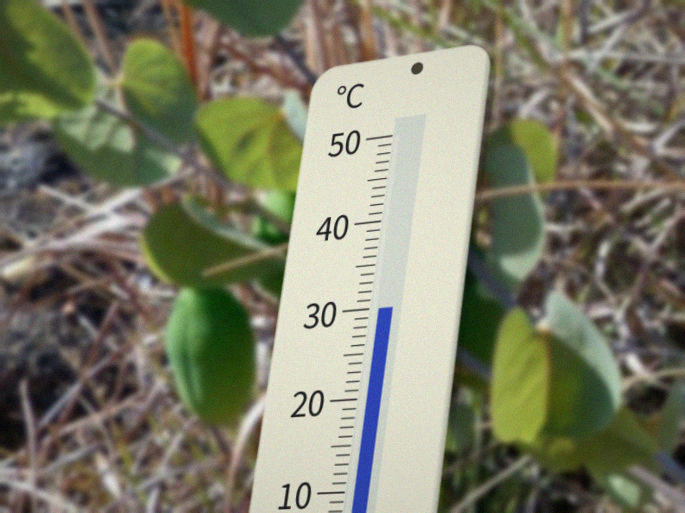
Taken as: 30 °C
